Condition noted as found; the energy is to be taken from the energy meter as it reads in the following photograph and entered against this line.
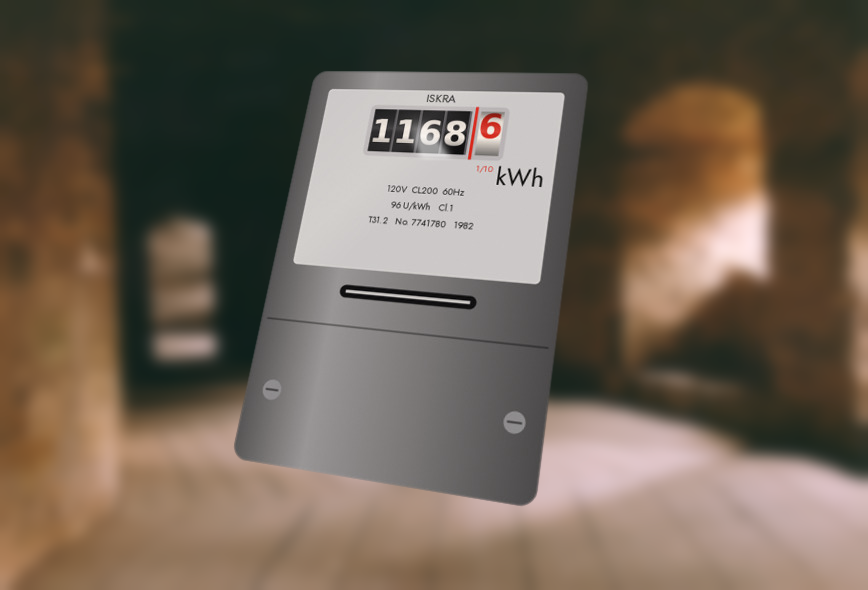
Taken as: 1168.6 kWh
